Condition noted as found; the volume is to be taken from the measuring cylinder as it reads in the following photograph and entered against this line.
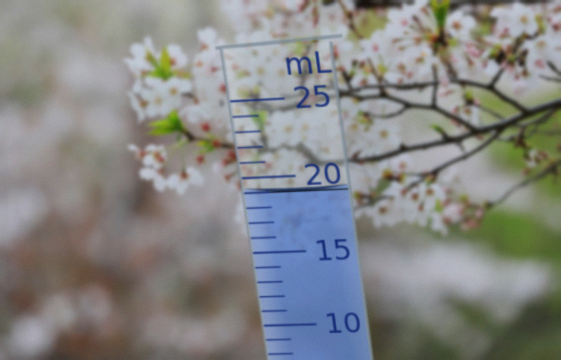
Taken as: 19 mL
